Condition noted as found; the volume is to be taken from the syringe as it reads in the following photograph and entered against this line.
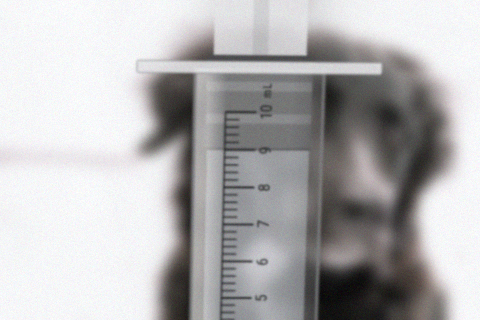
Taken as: 9 mL
